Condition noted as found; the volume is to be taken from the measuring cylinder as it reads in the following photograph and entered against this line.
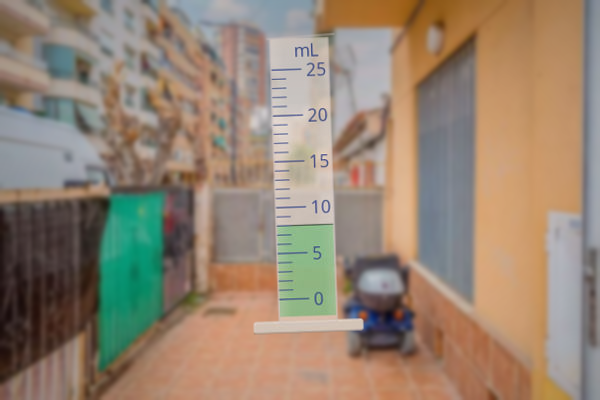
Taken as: 8 mL
